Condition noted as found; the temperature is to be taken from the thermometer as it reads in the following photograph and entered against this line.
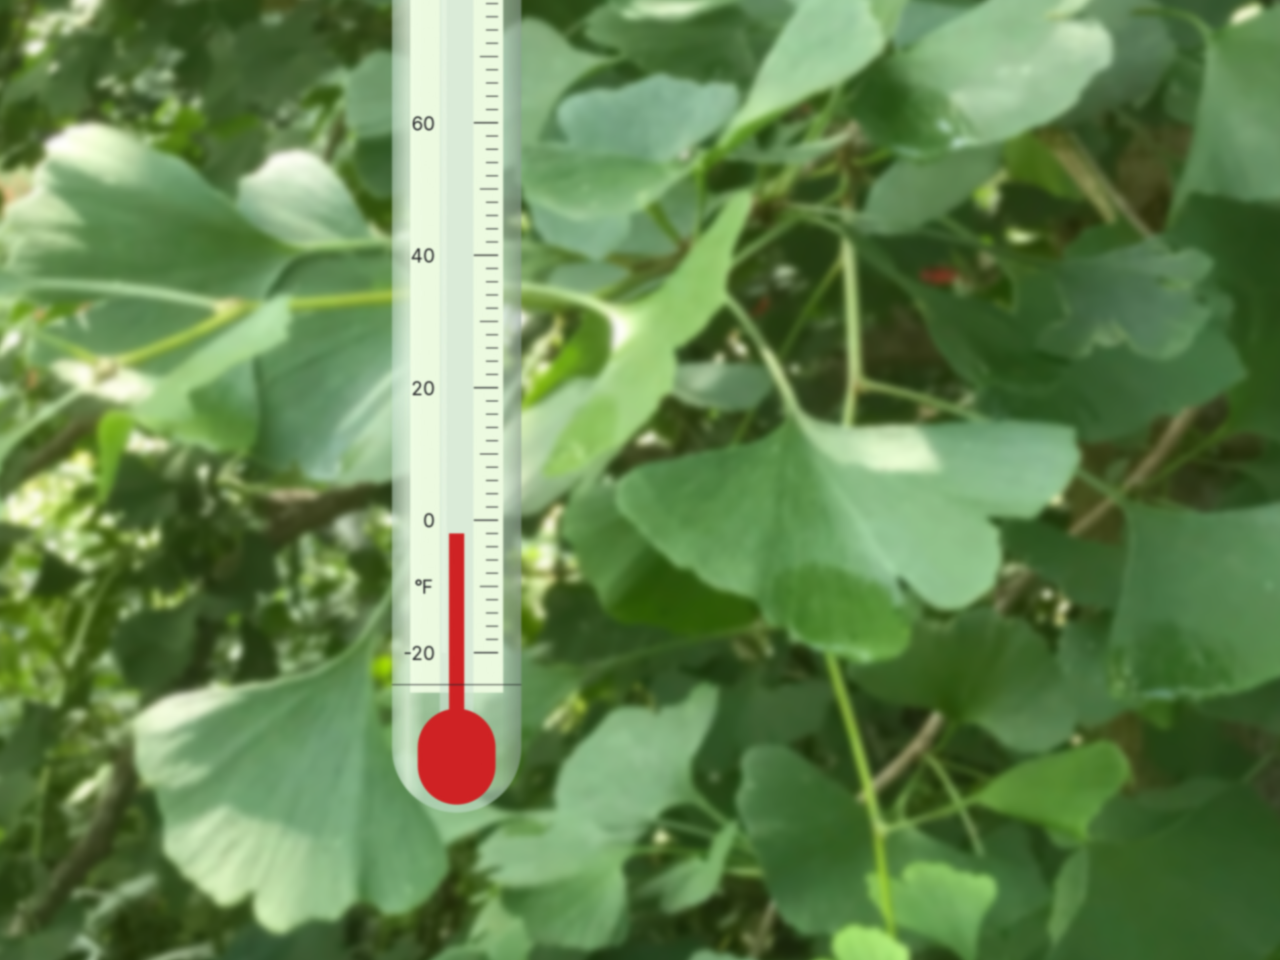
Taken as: -2 °F
